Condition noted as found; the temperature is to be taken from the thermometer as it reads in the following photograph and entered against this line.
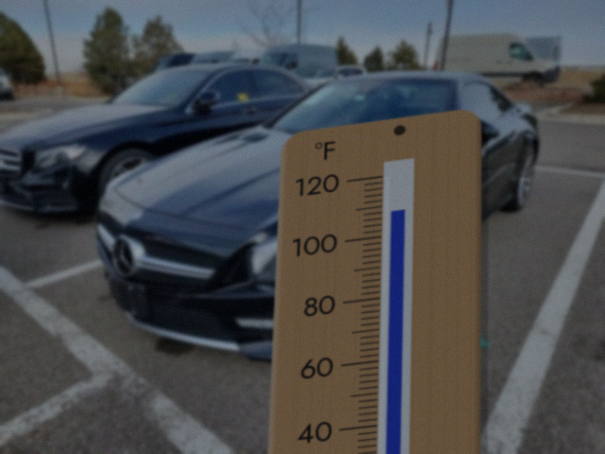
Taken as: 108 °F
